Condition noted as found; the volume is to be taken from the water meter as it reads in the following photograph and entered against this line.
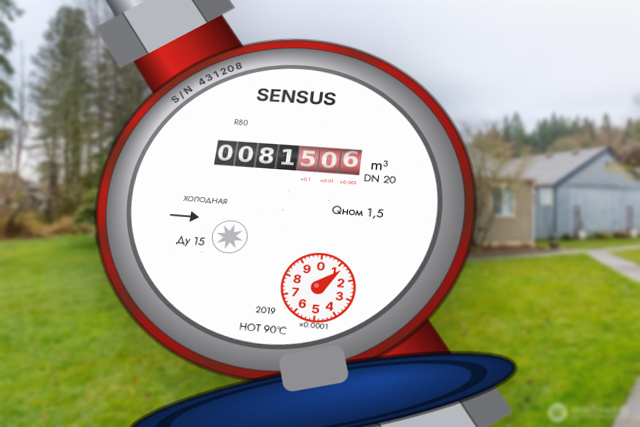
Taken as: 81.5061 m³
